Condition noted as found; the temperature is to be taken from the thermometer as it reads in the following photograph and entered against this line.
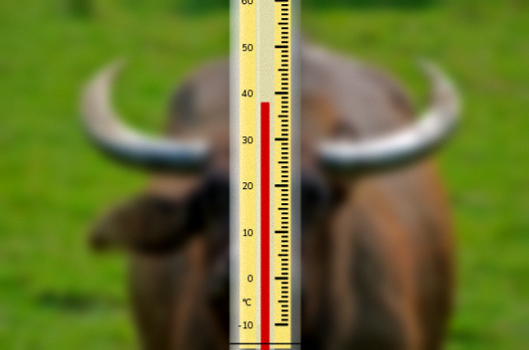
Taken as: 38 °C
